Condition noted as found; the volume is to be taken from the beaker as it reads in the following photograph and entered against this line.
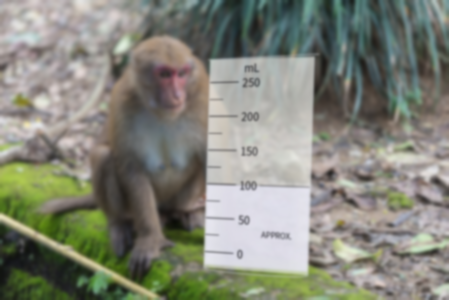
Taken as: 100 mL
